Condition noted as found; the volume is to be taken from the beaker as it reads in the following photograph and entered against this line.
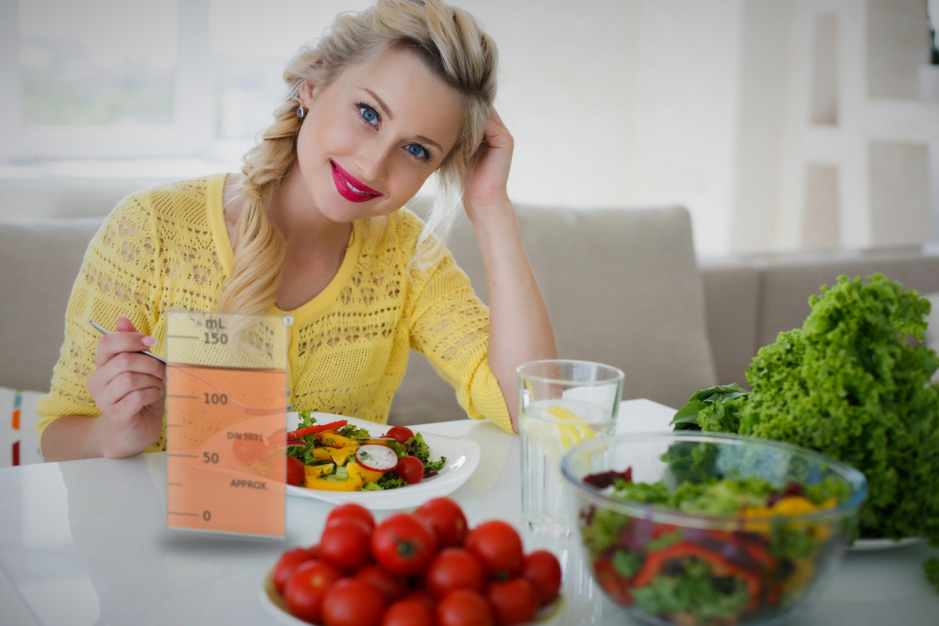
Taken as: 125 mL
